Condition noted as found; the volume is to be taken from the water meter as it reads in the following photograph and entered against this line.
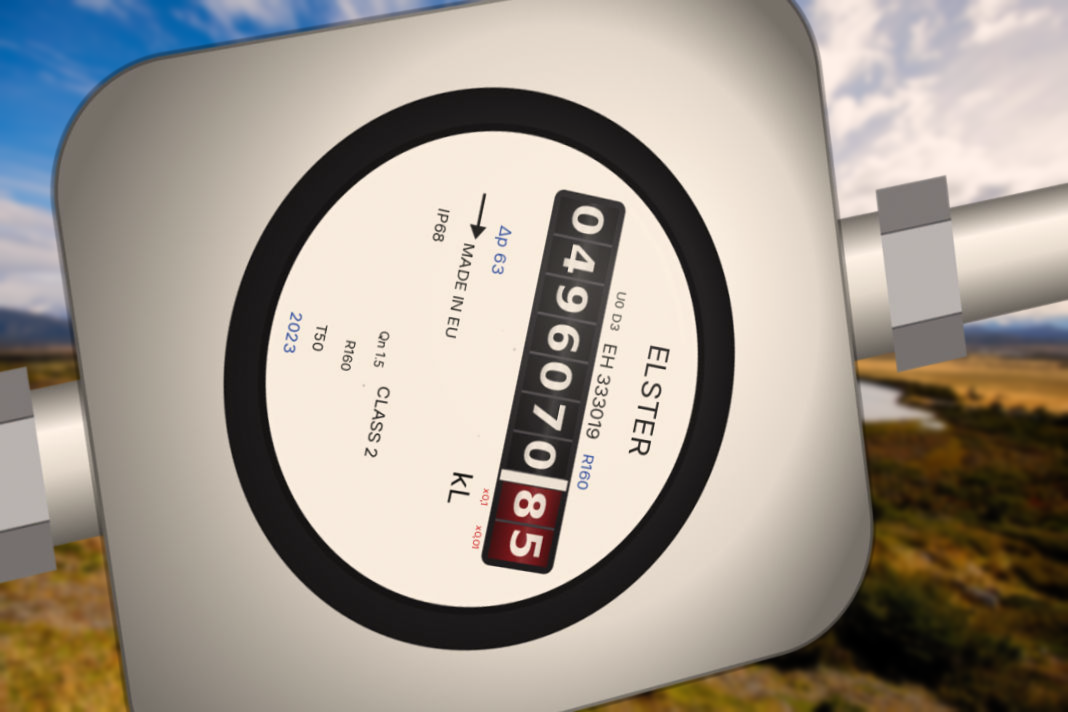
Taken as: 496070.85 kL
